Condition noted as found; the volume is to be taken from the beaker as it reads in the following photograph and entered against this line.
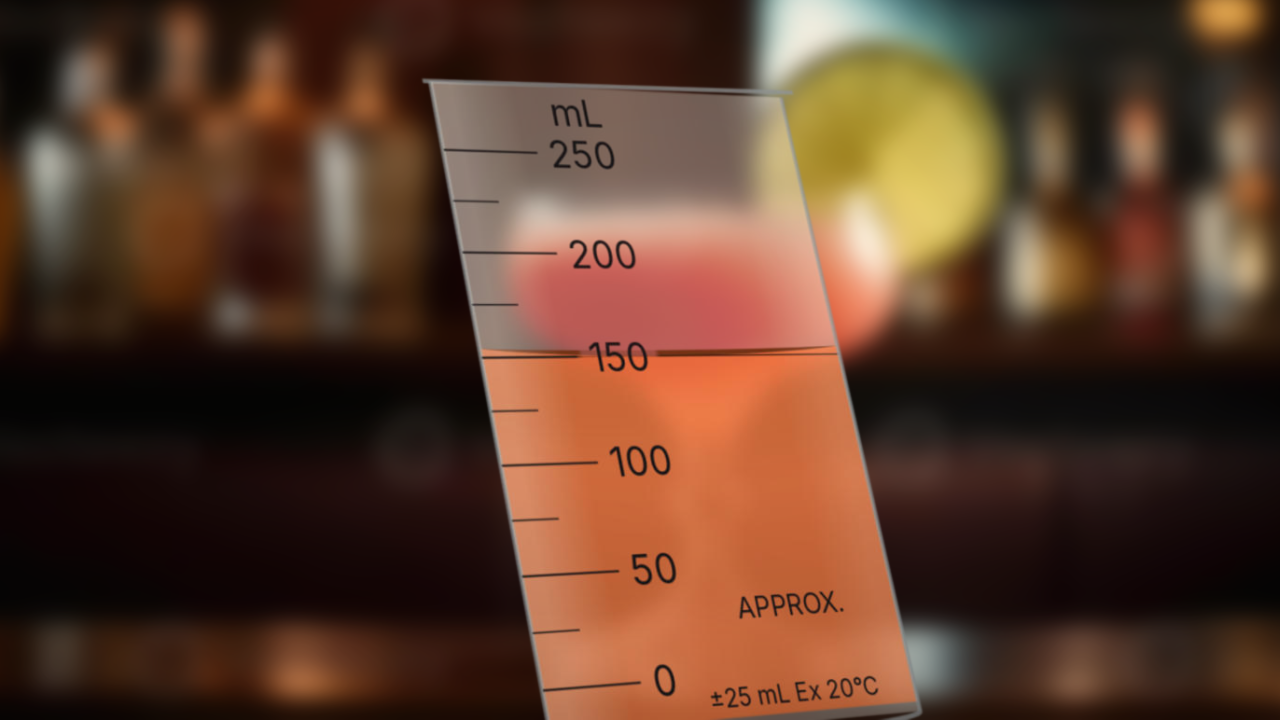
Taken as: 150 mL
